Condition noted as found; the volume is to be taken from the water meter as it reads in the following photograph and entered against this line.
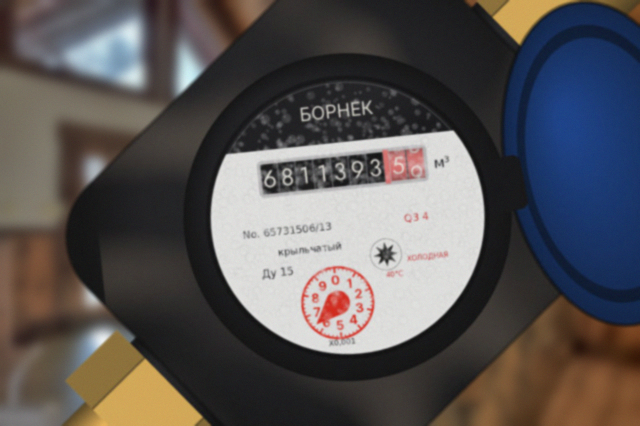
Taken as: 6811393.586 m³
